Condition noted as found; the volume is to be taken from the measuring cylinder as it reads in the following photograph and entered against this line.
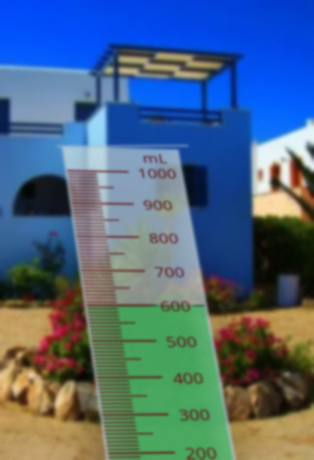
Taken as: 600 mL
